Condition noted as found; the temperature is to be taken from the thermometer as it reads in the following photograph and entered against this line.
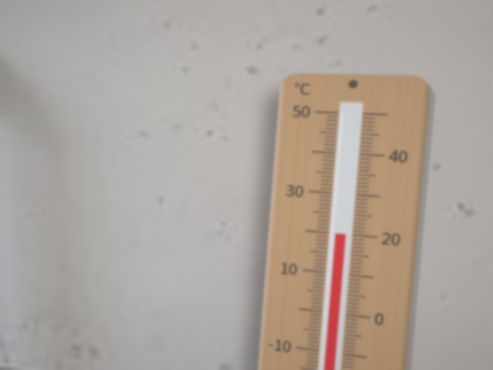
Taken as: 20 °C
